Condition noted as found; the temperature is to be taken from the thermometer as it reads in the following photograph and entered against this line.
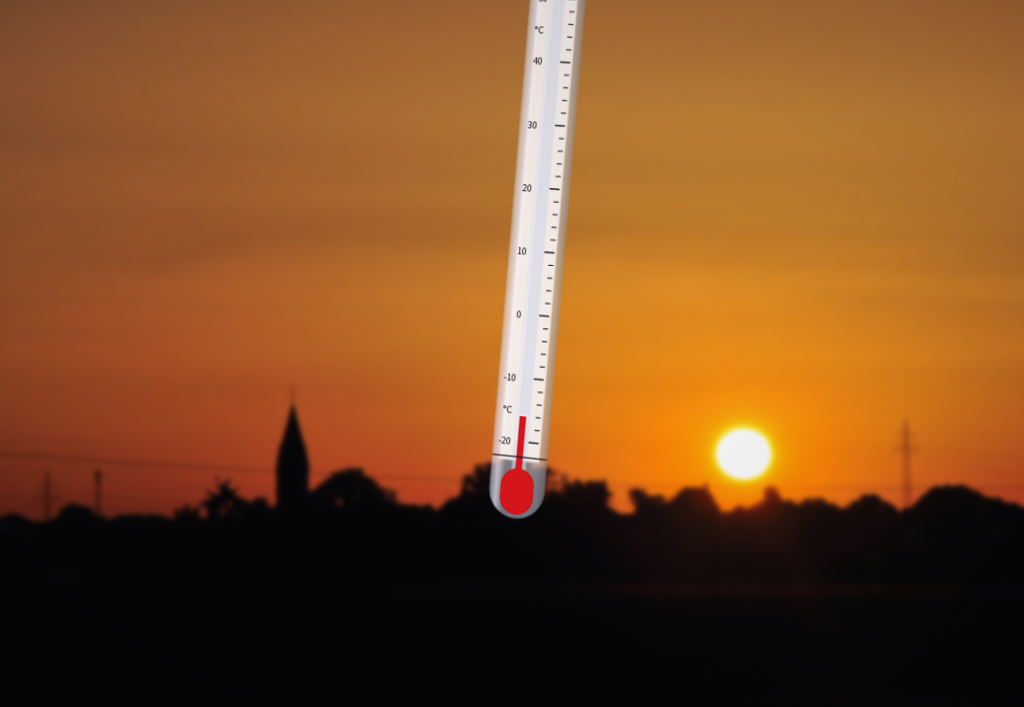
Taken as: -16 °C
